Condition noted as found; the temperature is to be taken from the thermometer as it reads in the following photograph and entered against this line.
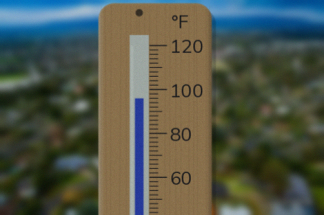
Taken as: 96 °F
